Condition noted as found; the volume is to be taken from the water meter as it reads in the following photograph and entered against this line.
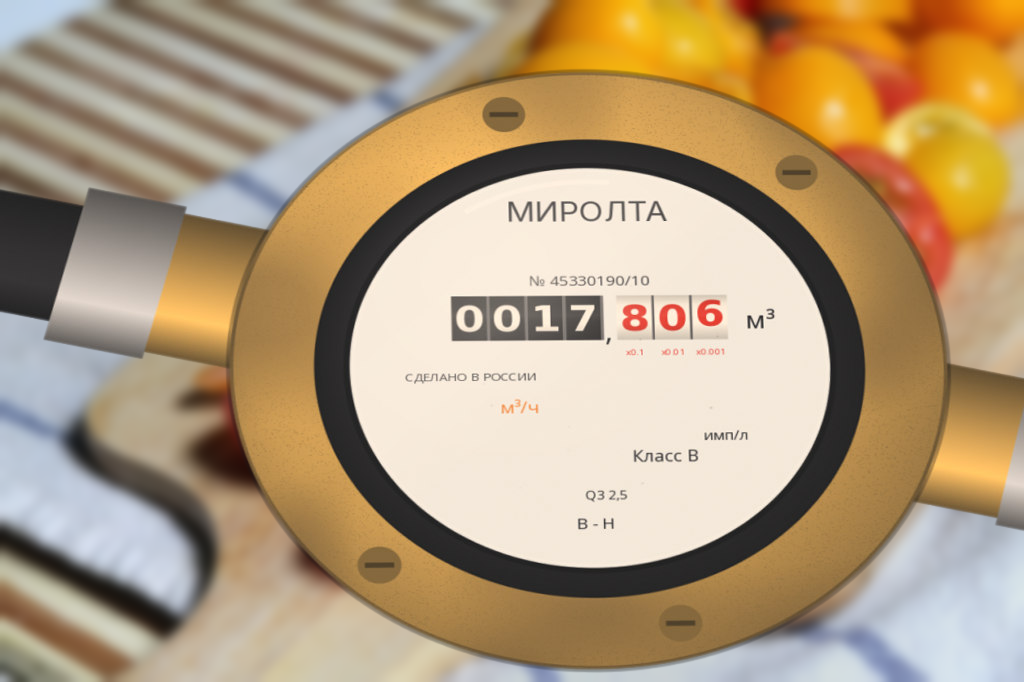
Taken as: 17.806 m³
